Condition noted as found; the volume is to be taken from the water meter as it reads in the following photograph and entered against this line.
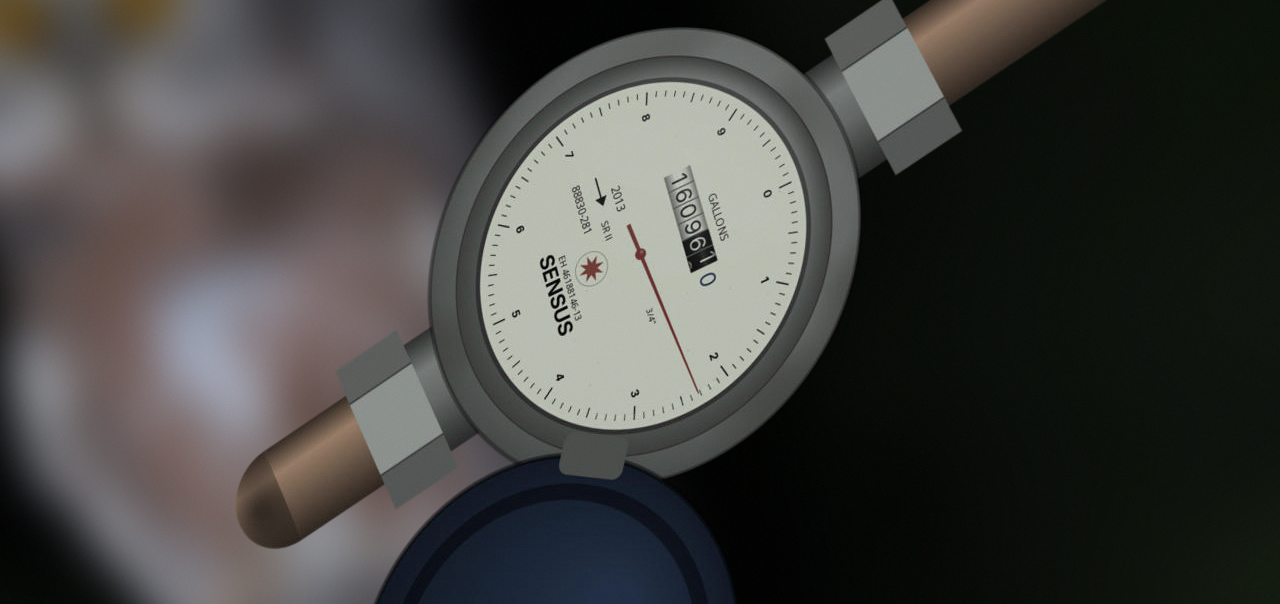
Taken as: 1609612.3 gal
